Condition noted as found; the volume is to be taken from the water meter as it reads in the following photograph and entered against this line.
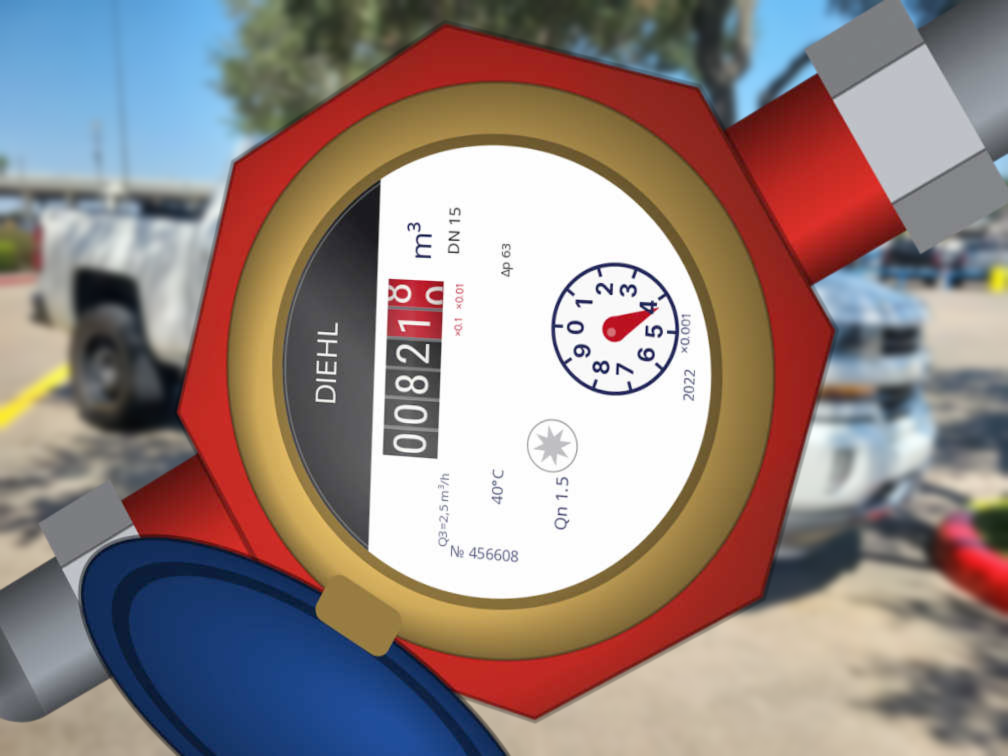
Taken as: 82.184 m³
